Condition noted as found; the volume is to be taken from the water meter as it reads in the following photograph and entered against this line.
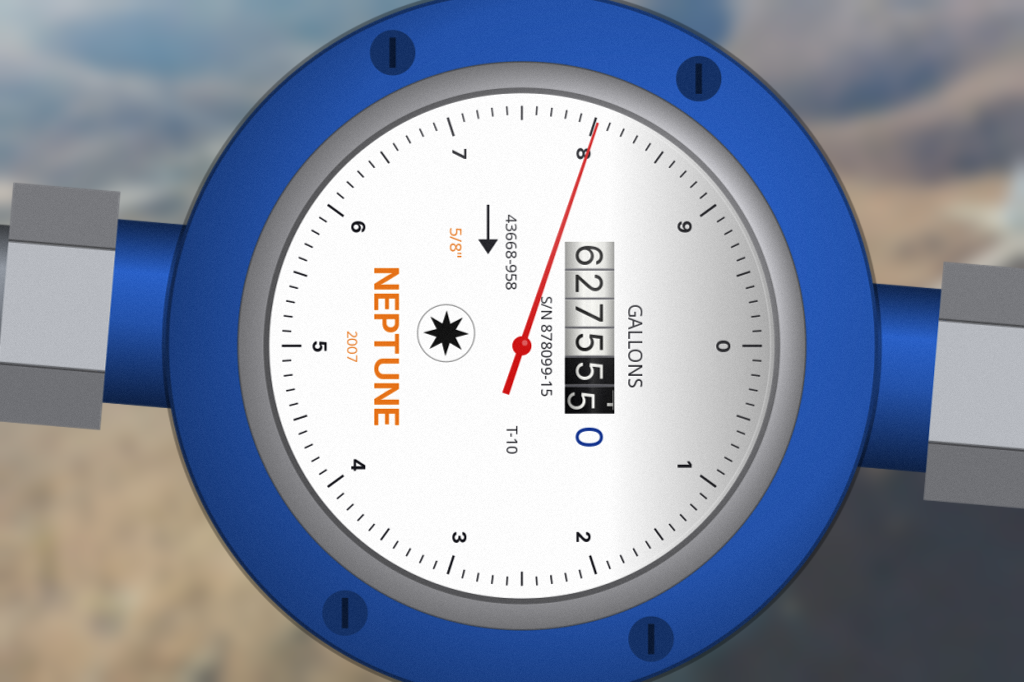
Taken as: 6275548.0 gal
